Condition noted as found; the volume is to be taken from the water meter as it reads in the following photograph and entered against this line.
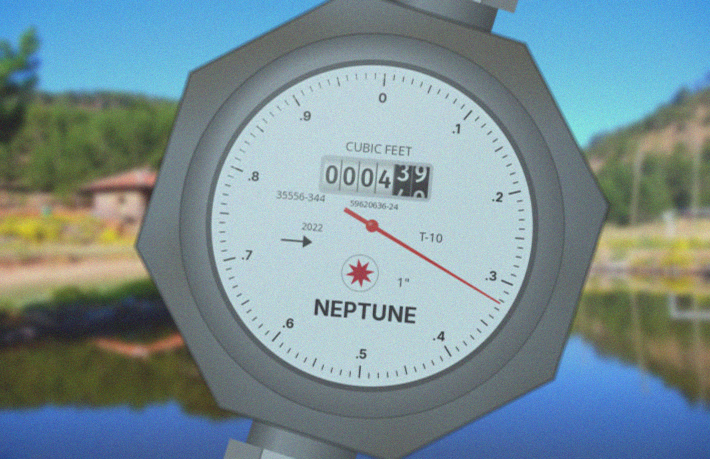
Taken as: 439.32 ft³
